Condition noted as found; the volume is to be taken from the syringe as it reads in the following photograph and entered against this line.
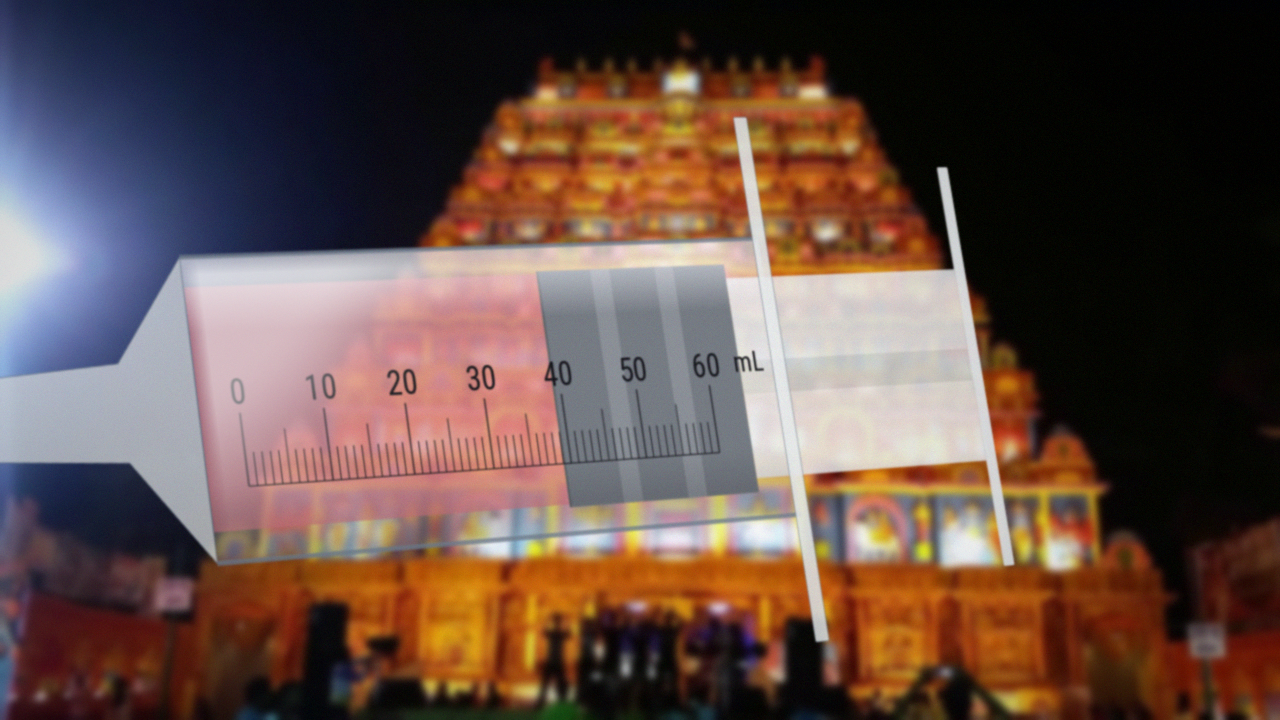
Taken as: 39 mL
